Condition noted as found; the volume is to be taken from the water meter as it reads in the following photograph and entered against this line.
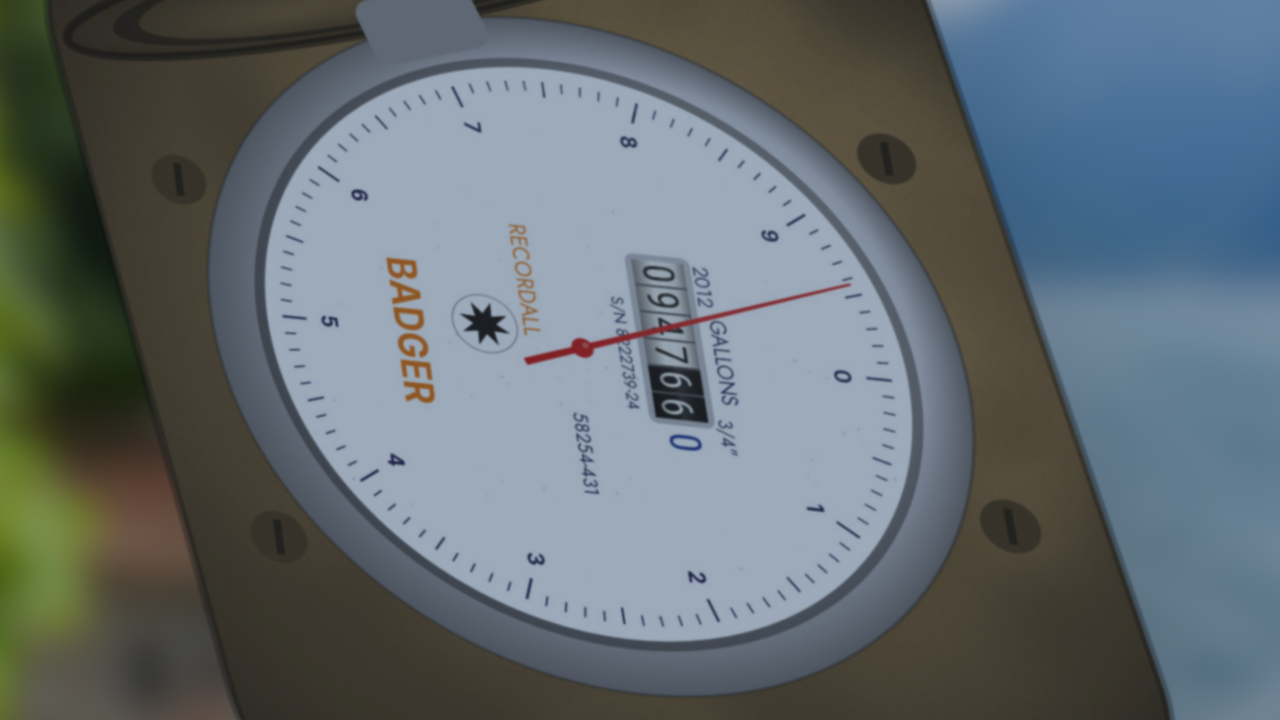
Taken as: 947659.4 gal
